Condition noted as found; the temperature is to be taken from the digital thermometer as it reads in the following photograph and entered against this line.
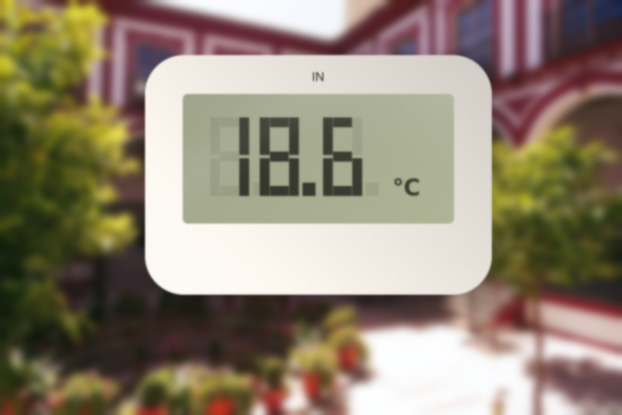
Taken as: 18.6 °C
